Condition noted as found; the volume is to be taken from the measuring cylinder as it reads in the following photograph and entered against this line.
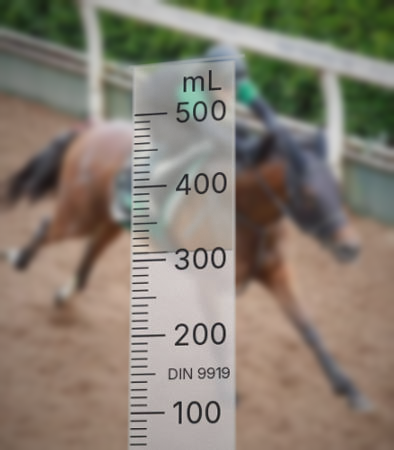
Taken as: 310 mL
